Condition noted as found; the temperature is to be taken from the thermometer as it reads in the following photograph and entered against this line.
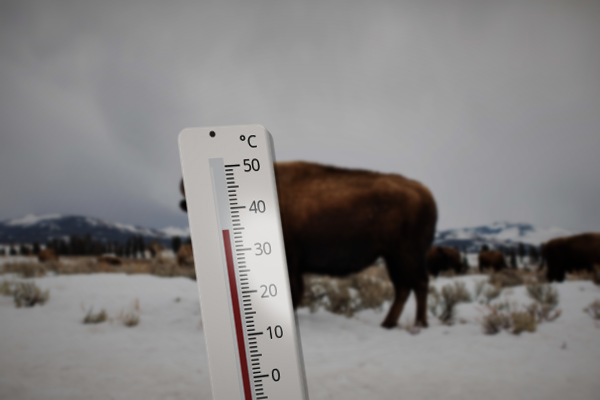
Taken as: 35 °C
